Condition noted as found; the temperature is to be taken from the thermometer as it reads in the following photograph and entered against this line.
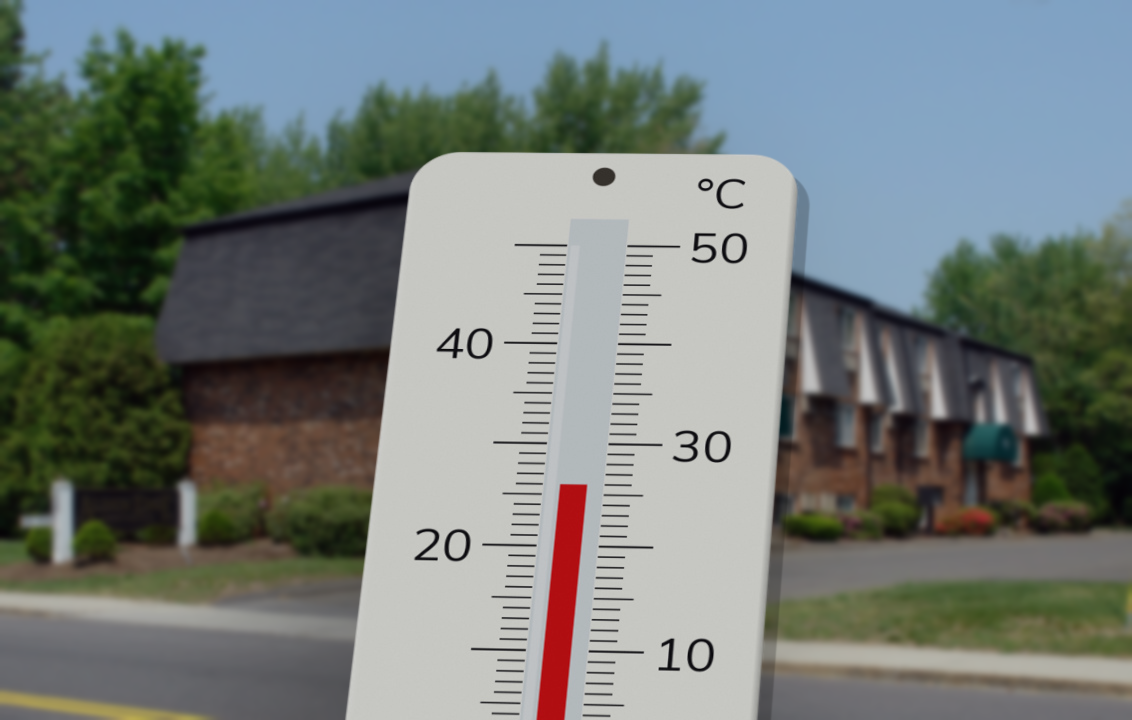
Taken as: 26 °C
